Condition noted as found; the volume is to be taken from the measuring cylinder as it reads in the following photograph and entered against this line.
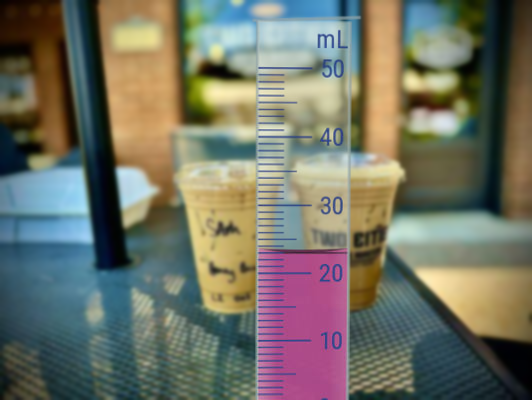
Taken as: 23 mL
